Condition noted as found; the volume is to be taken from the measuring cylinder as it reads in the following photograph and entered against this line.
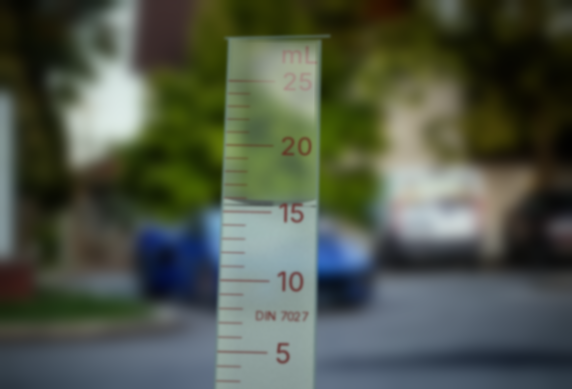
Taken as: 15.5 mL
